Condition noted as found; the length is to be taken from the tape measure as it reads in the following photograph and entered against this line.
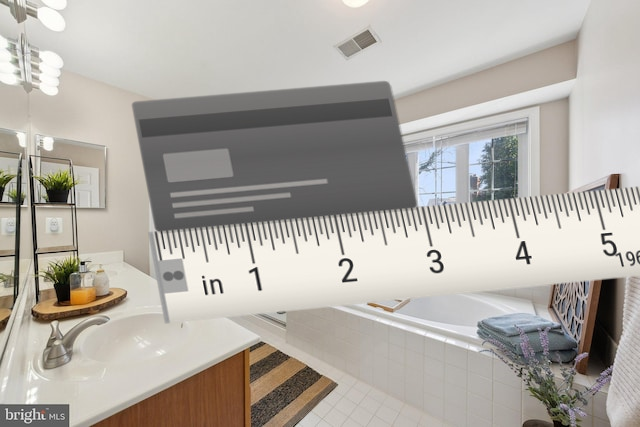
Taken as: 2.9375 in
